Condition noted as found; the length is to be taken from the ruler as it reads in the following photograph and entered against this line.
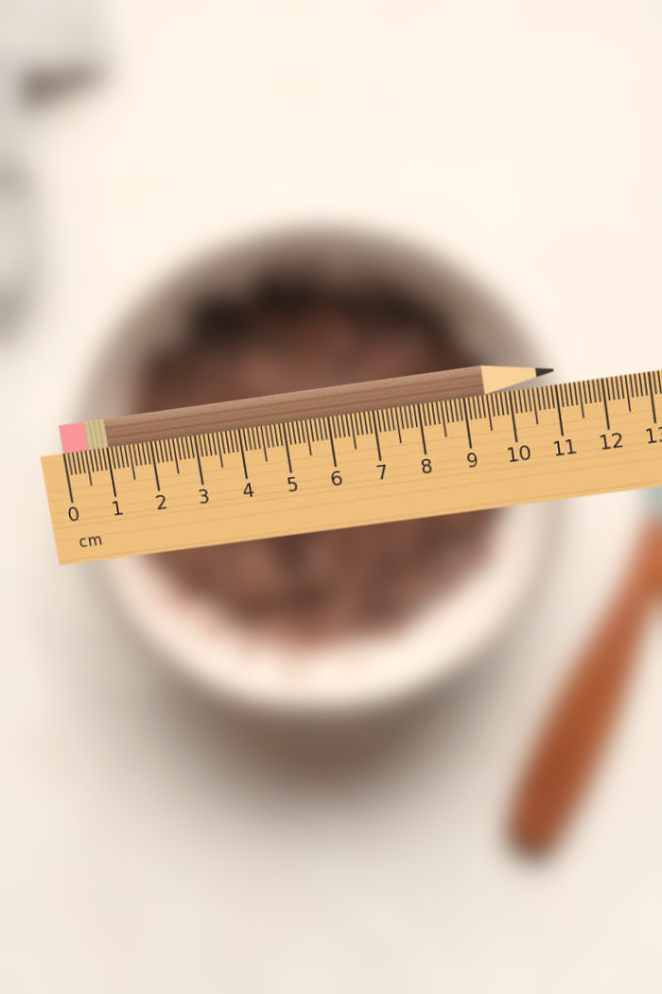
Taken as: 11 cm
